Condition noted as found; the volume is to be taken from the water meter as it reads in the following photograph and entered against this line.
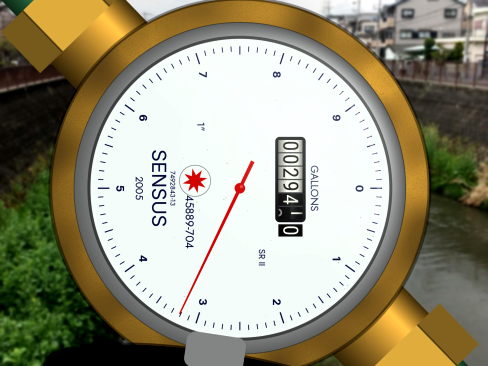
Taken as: 29413.2 gal
